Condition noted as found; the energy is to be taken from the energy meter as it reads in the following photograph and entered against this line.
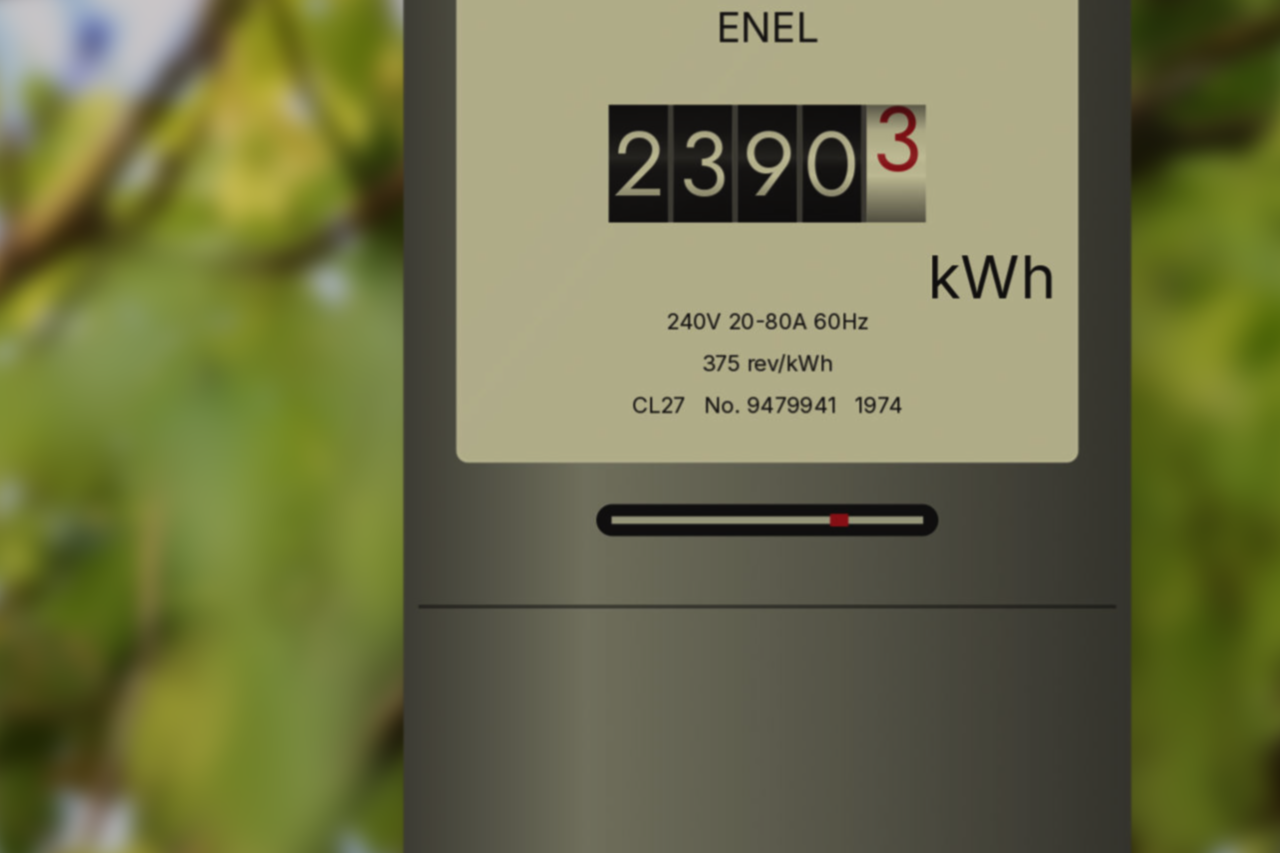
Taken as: 2390.3 kWh
